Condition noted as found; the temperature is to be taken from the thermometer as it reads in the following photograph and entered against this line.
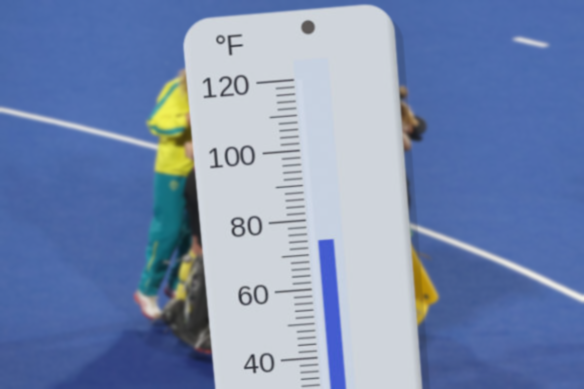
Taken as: 74 °F
